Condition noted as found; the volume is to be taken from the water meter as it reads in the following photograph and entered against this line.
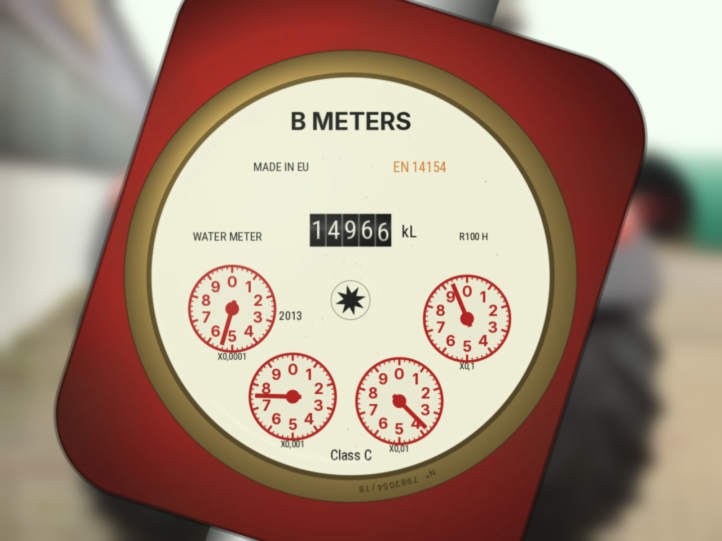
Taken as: 14965.9375 kL
